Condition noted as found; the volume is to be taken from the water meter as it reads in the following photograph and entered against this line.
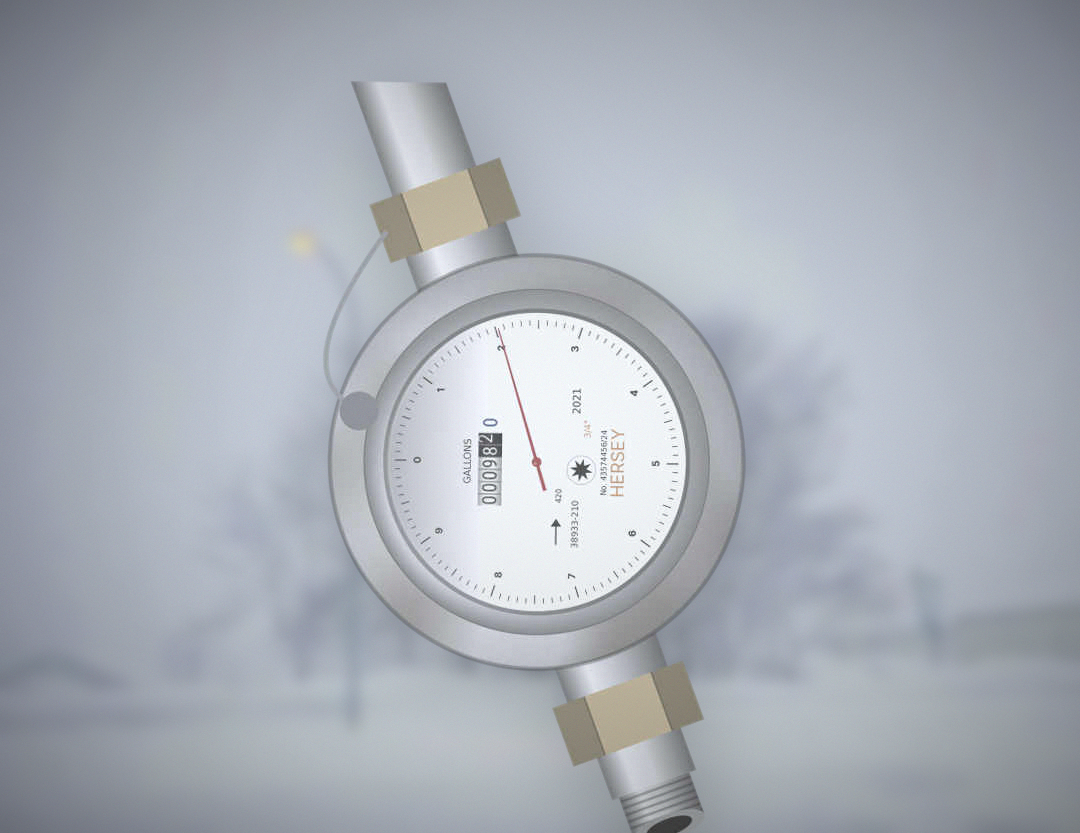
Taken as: 9822.0 gal
